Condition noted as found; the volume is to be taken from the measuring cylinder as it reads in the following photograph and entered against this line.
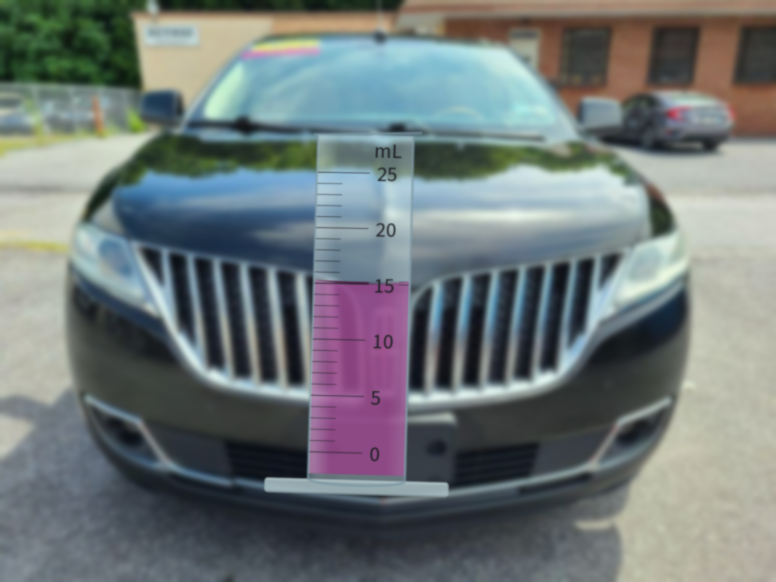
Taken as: 15 mL
